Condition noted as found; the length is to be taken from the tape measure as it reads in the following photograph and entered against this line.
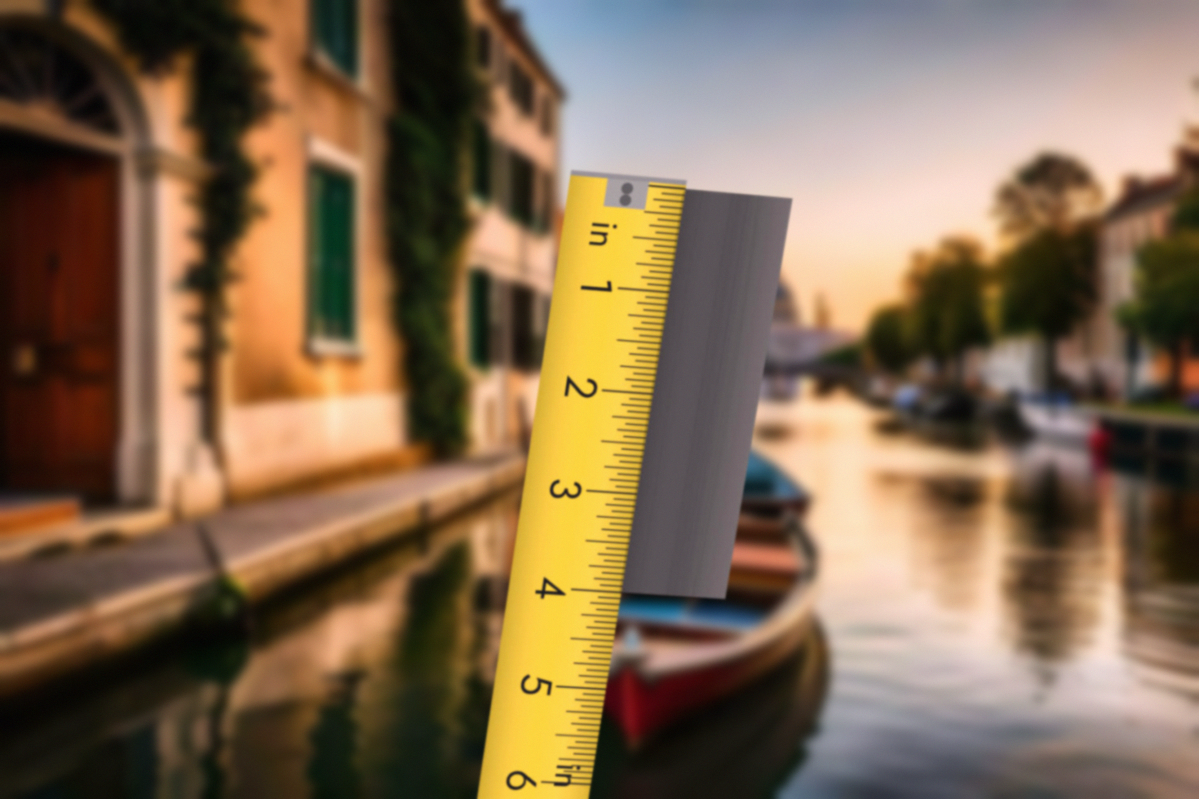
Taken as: 4 in
